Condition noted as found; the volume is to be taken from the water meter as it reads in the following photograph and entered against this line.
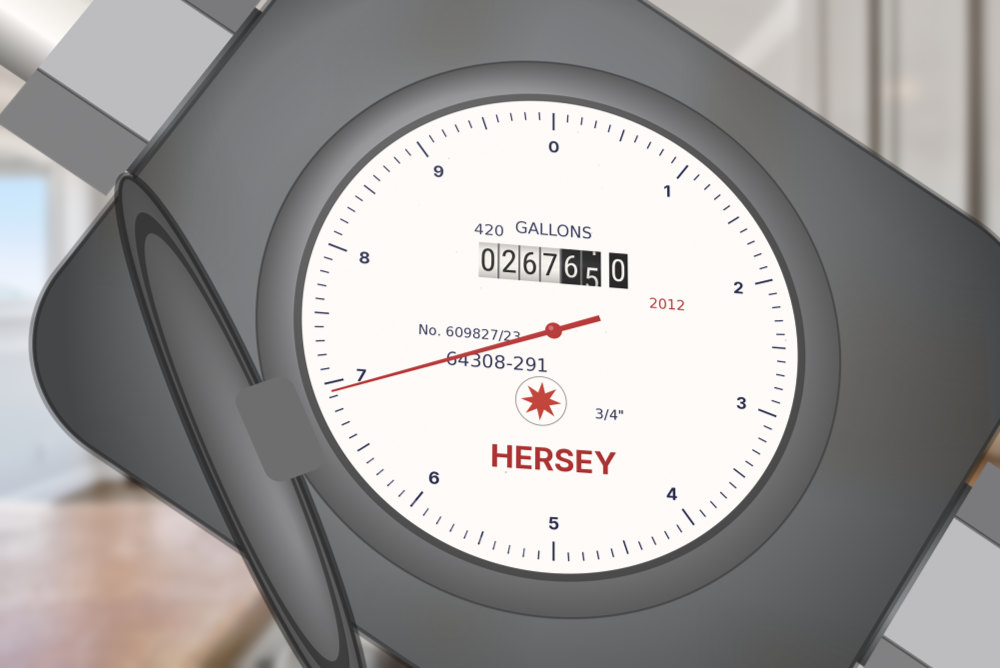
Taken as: 267646.9 gal
